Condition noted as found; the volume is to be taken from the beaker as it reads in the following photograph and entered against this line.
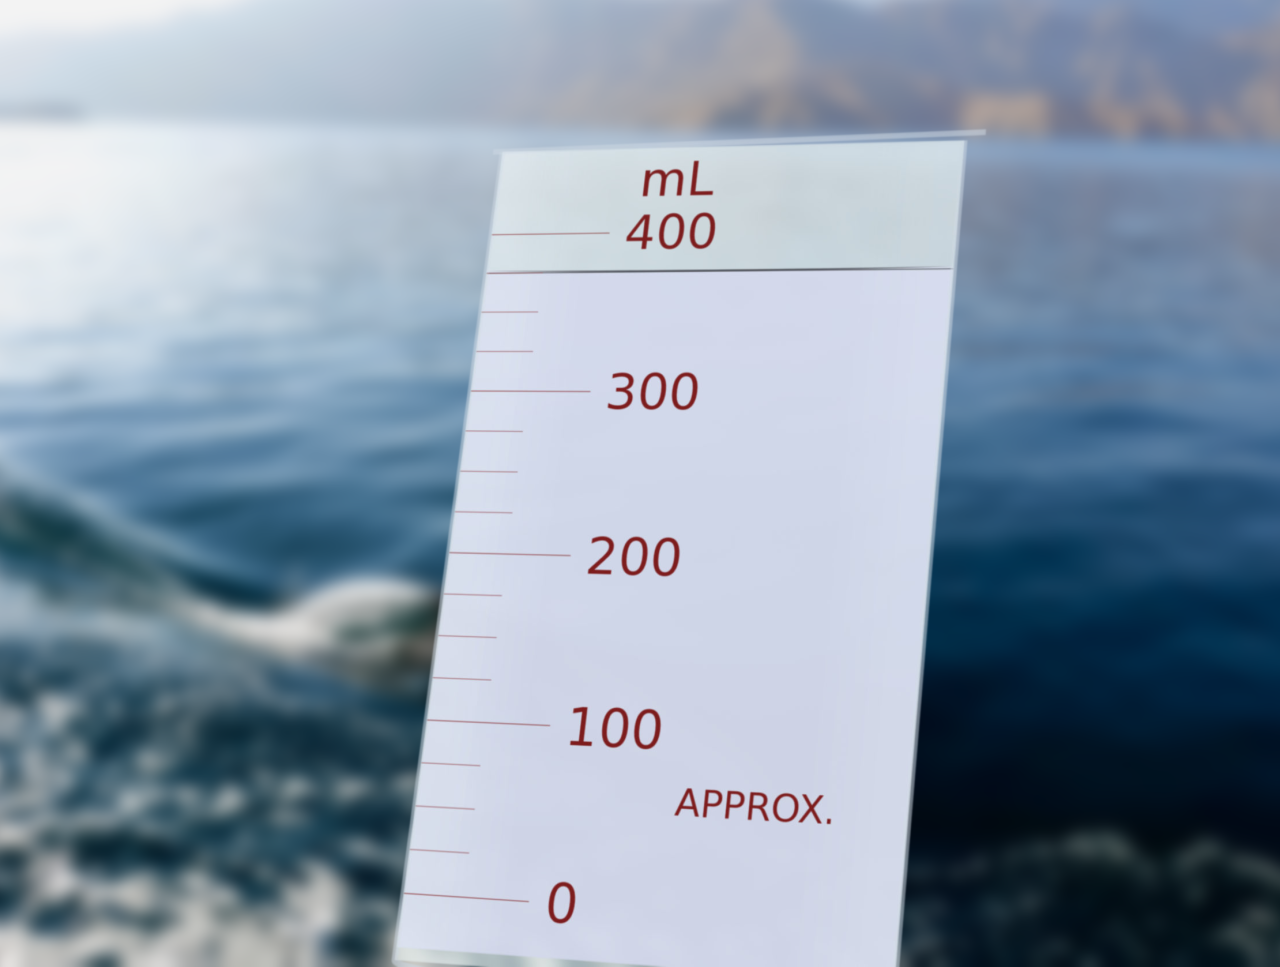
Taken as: 375 mL
